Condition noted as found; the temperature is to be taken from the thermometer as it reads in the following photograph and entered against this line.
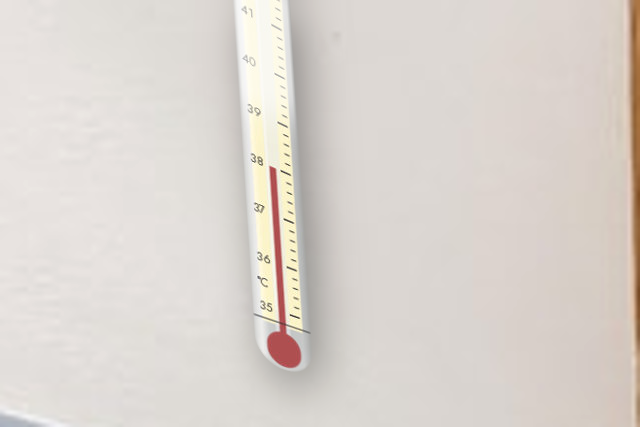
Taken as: 38 °C
